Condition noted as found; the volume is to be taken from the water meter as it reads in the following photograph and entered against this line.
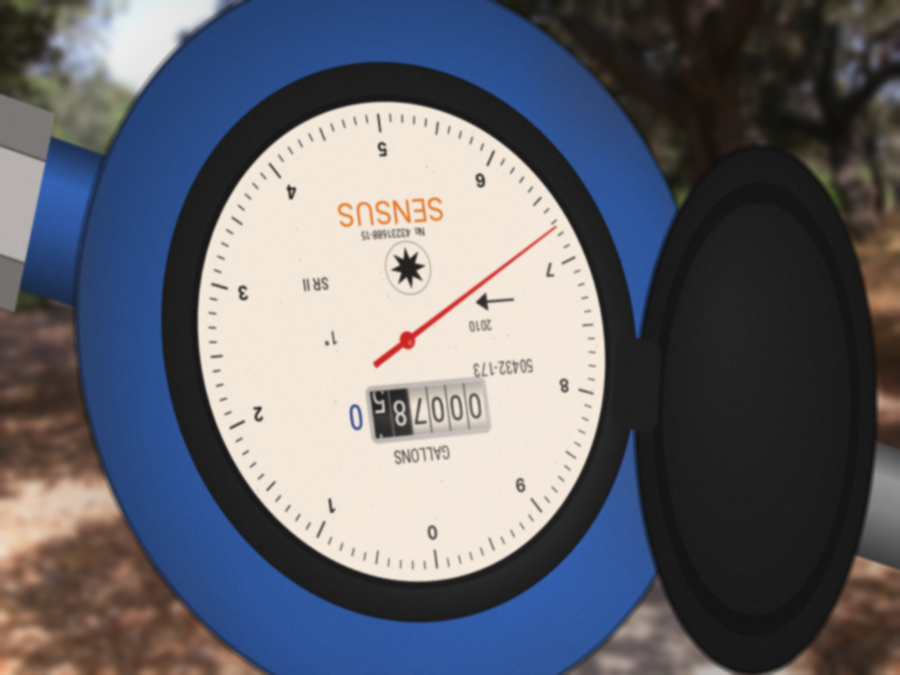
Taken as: 7846.7 gal
